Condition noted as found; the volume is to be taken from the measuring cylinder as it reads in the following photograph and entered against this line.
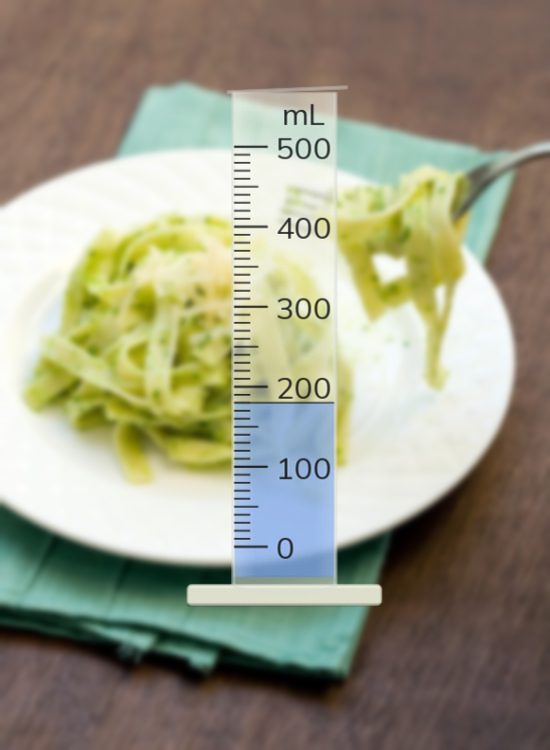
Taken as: 180 mL
